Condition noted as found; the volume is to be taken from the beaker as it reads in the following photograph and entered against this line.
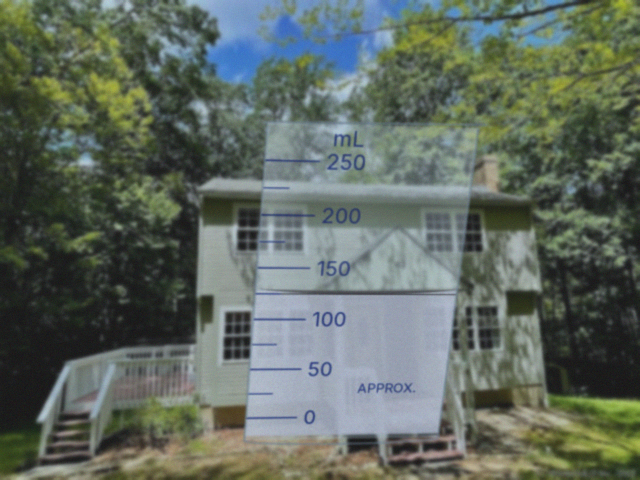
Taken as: 125 mL
